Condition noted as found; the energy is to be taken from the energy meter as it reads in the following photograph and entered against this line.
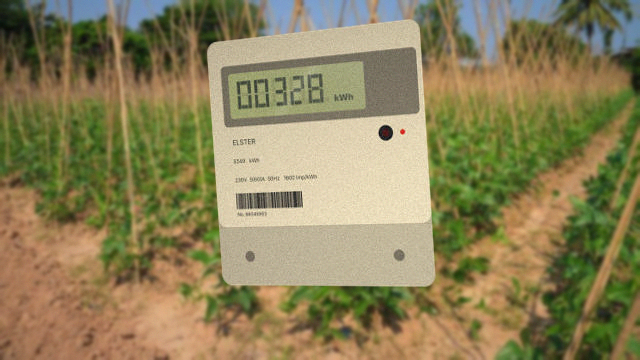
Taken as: 328 kWh
